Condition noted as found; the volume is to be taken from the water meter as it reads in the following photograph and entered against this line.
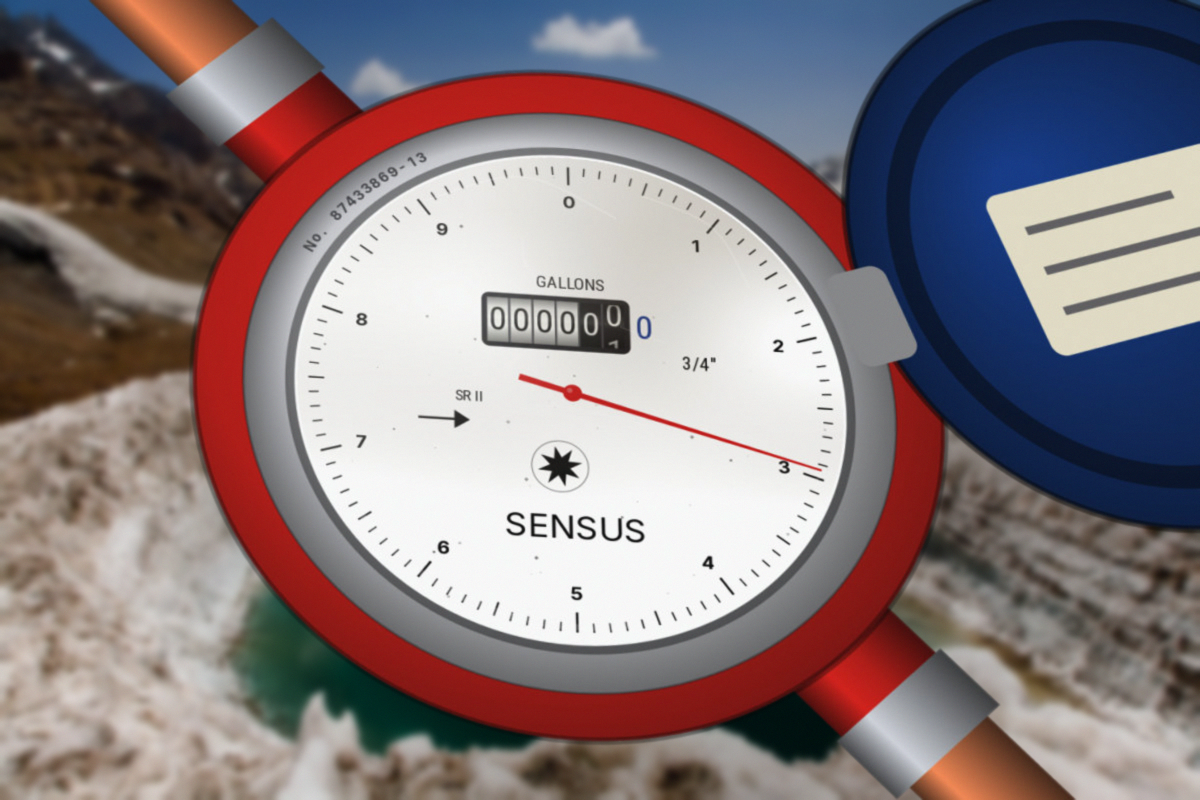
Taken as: 2.9 gal
